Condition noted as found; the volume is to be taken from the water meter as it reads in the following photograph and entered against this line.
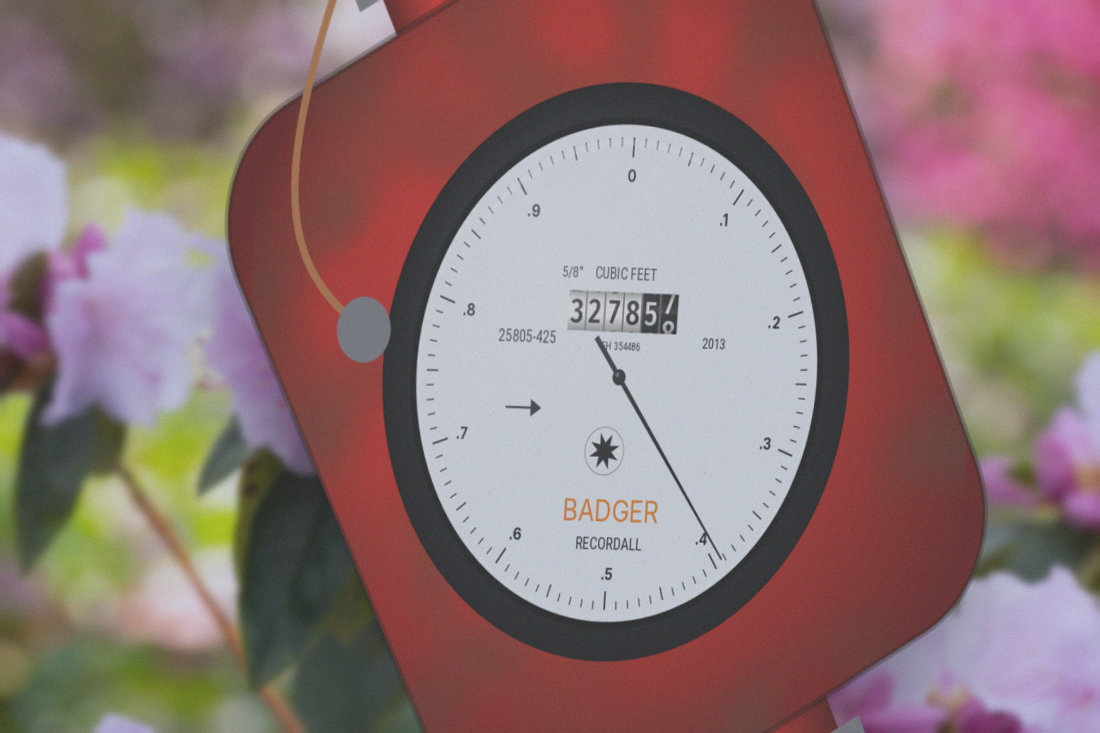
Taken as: 327857.39 ft³
